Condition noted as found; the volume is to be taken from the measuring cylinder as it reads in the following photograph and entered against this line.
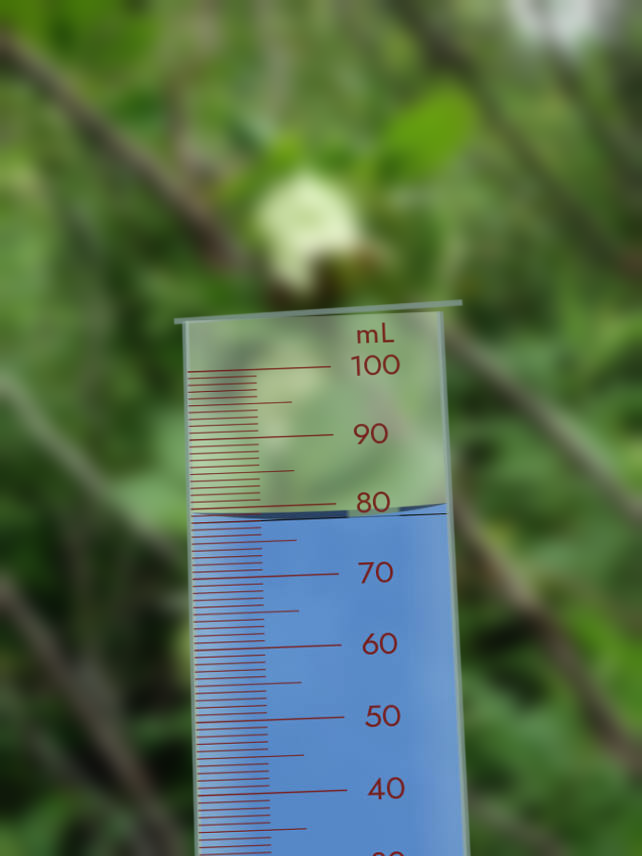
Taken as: 78 mL
